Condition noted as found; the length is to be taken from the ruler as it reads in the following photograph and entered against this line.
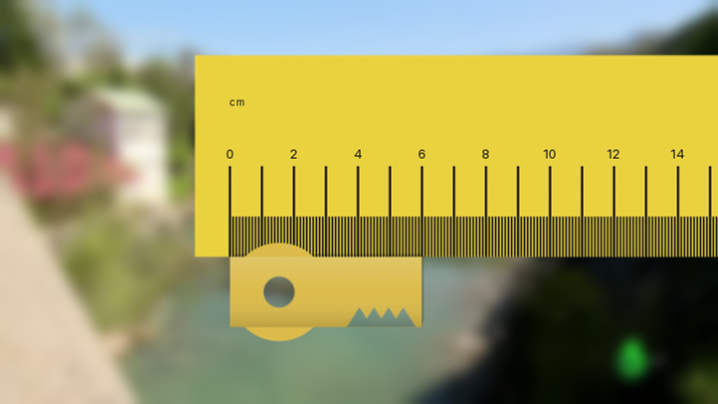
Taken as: 6 cm
